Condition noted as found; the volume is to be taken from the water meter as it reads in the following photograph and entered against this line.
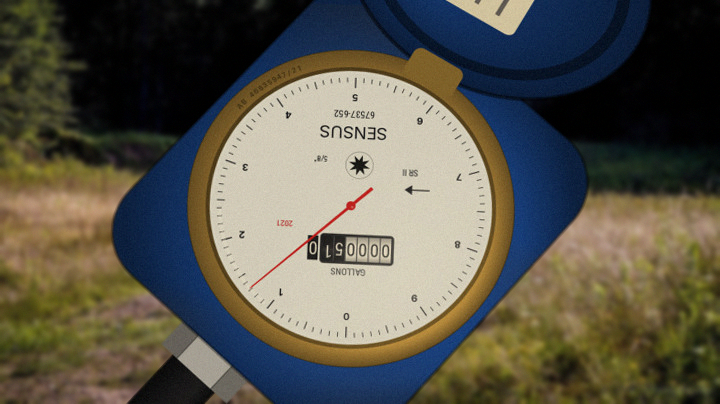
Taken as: 511.3 gal
